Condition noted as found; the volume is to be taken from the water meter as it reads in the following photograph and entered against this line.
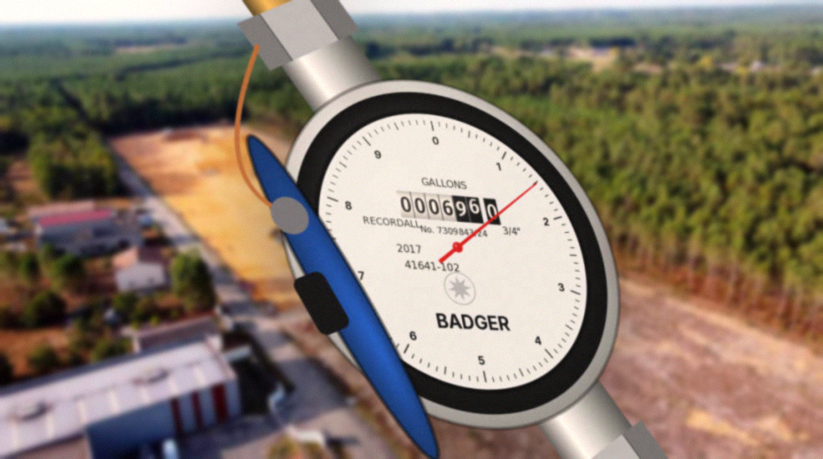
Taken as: 6961.5 gal
